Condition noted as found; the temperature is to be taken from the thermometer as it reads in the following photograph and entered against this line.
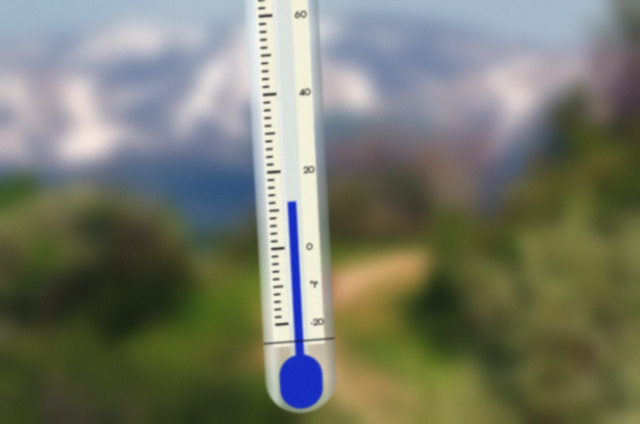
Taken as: 12 °F
